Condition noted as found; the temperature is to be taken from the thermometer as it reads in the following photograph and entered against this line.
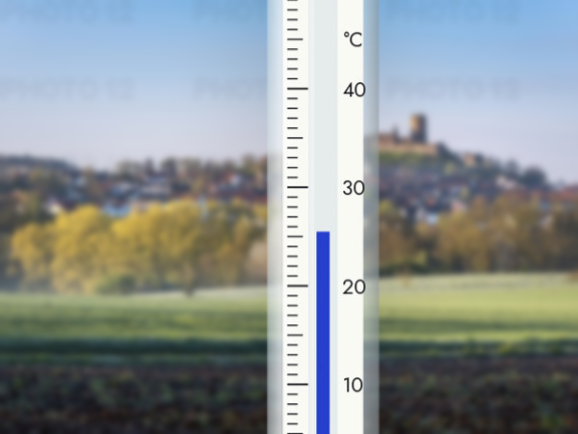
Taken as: 25.5 °C
